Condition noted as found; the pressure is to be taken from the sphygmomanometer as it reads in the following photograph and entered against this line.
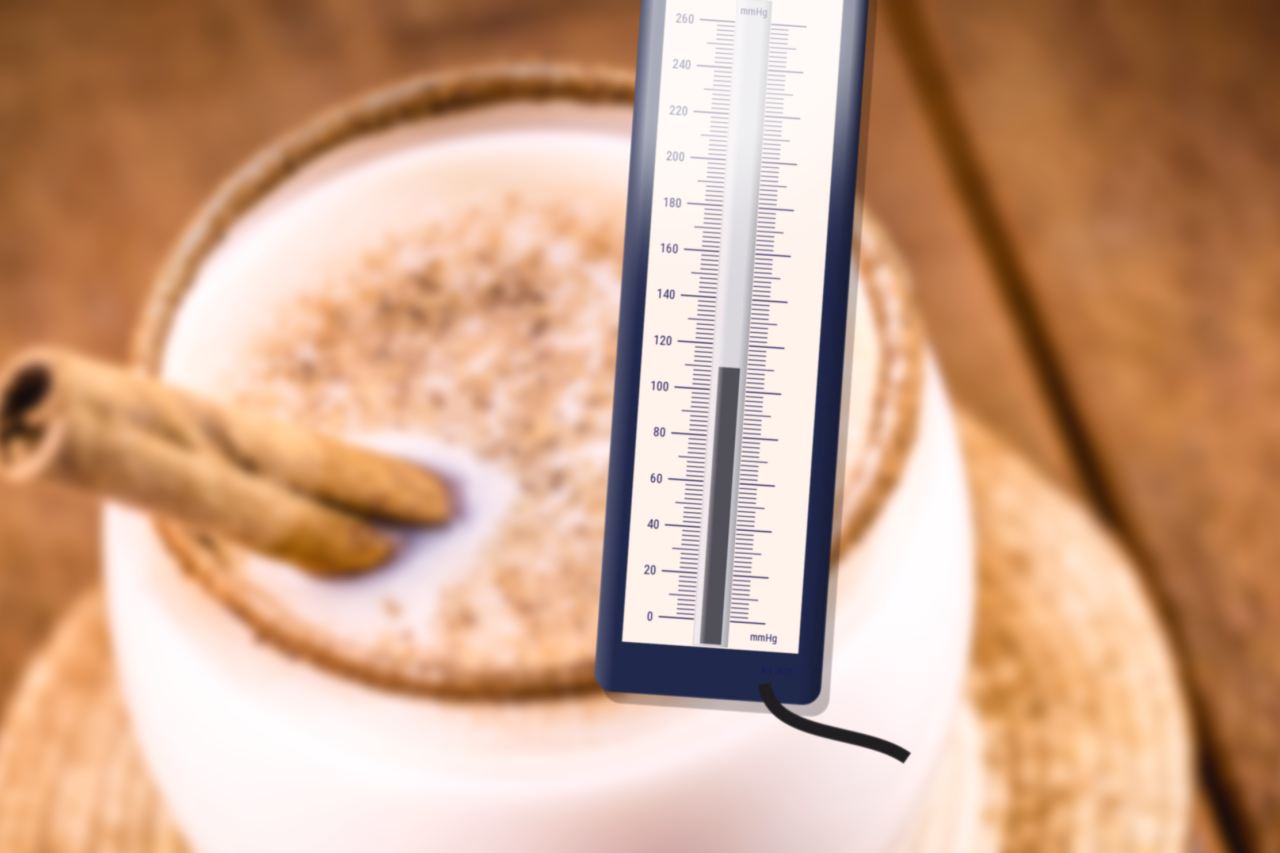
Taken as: 110 mmHg
